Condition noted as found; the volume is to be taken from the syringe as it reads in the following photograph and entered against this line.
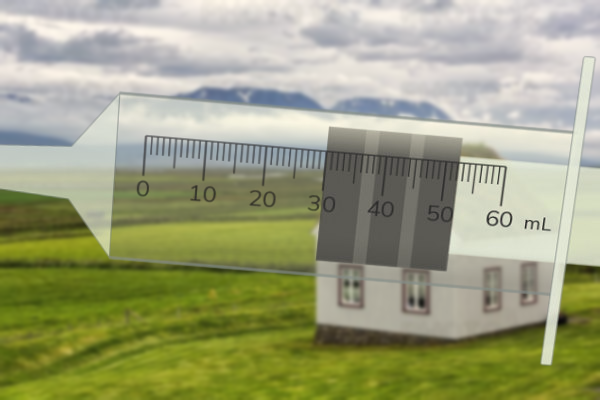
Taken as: 30 mL
